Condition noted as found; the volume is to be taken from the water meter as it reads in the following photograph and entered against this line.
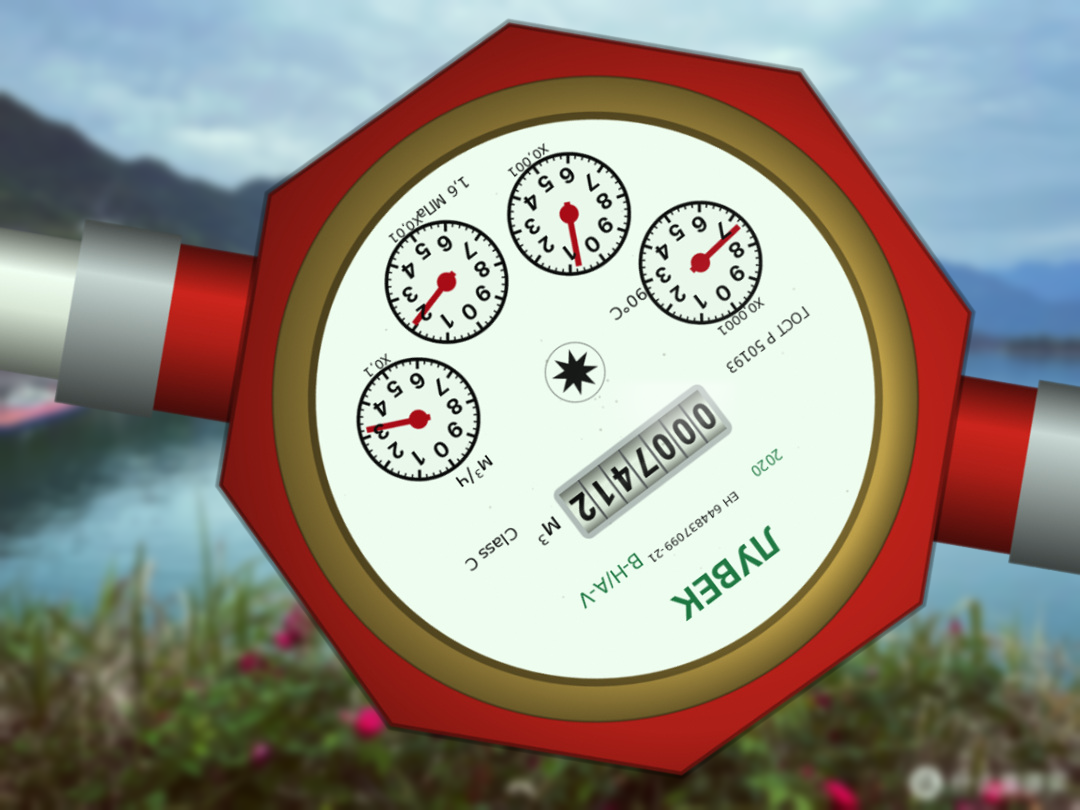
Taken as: 7412.3207 m³
